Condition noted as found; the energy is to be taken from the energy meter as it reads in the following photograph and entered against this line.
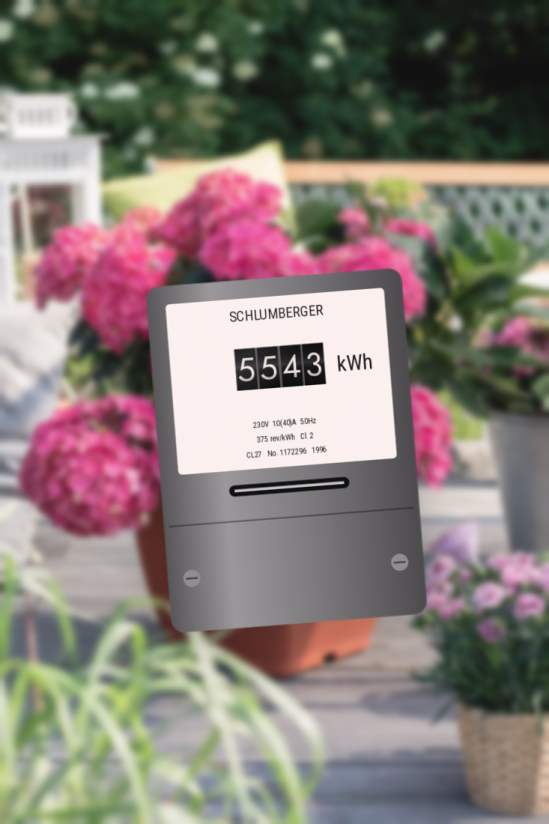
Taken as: 5543 kWh
